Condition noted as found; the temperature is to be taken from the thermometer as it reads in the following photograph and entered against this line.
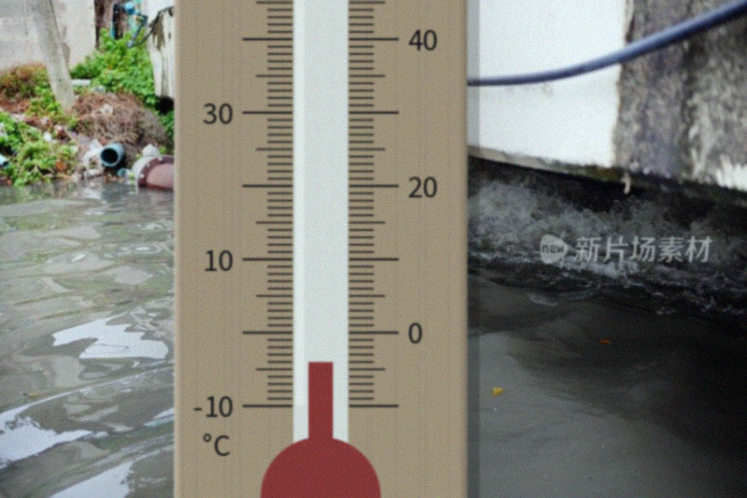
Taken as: -4 °C
